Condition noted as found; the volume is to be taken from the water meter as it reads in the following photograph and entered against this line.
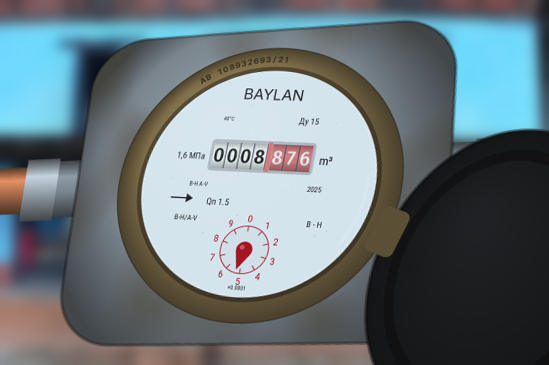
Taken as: 8.8765 m³
